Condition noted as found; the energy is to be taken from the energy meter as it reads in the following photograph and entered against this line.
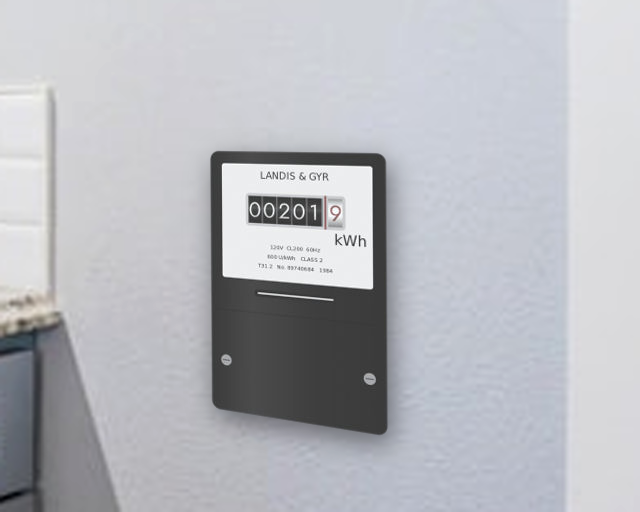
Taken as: 201.9 kWh
